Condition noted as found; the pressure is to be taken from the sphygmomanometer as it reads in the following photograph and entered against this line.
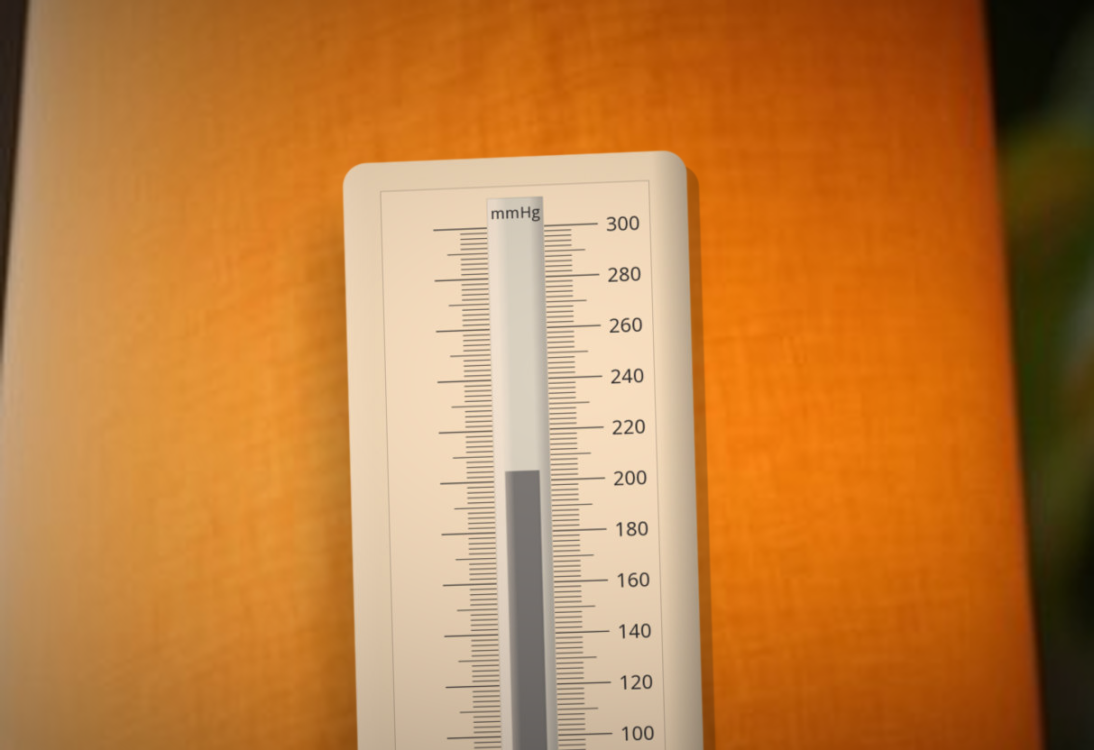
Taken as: 204 mmHg
